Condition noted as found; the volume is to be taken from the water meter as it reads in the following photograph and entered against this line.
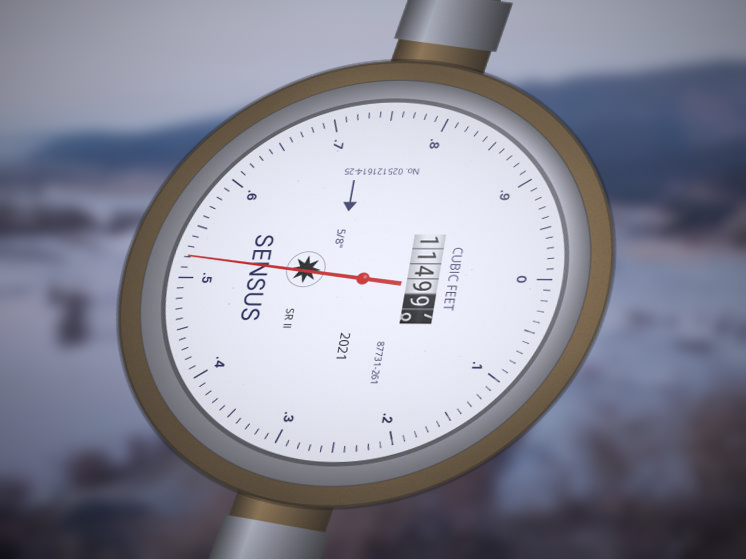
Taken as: 114997.52 ft³
